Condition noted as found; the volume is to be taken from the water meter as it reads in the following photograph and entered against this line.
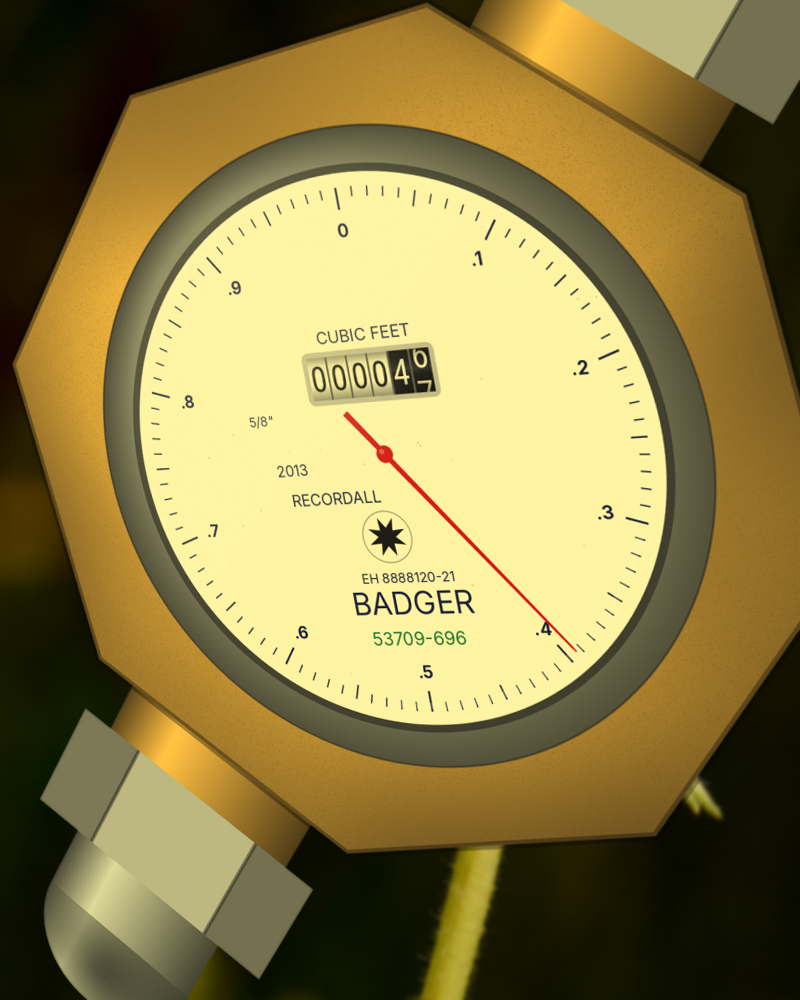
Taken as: 46.39 ft³
